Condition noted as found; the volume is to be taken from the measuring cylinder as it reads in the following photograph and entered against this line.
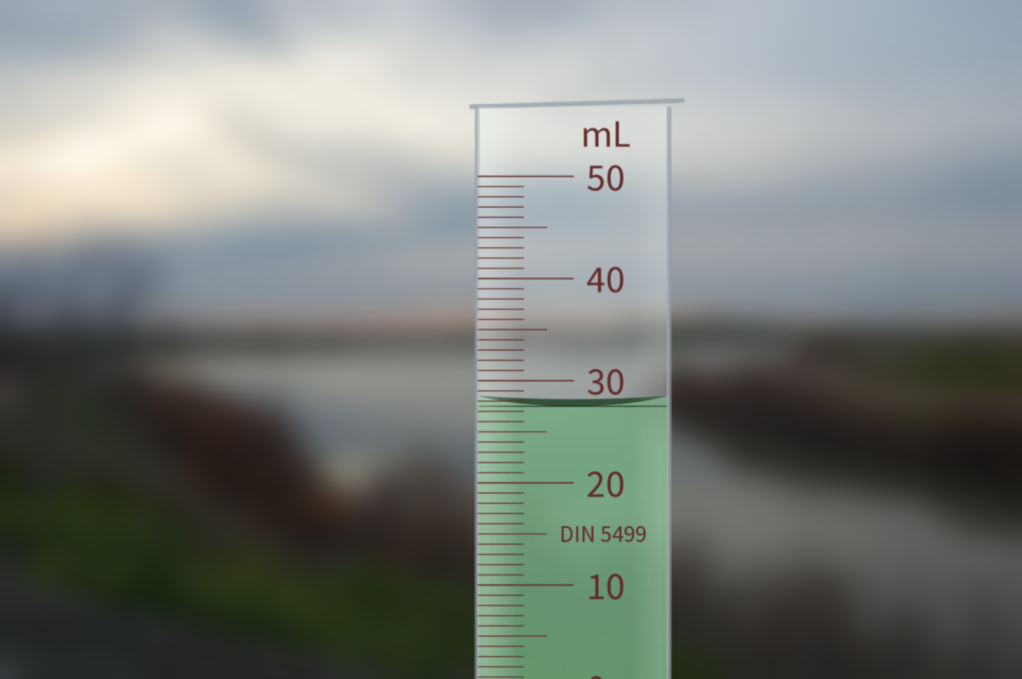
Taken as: 27.5 mL
